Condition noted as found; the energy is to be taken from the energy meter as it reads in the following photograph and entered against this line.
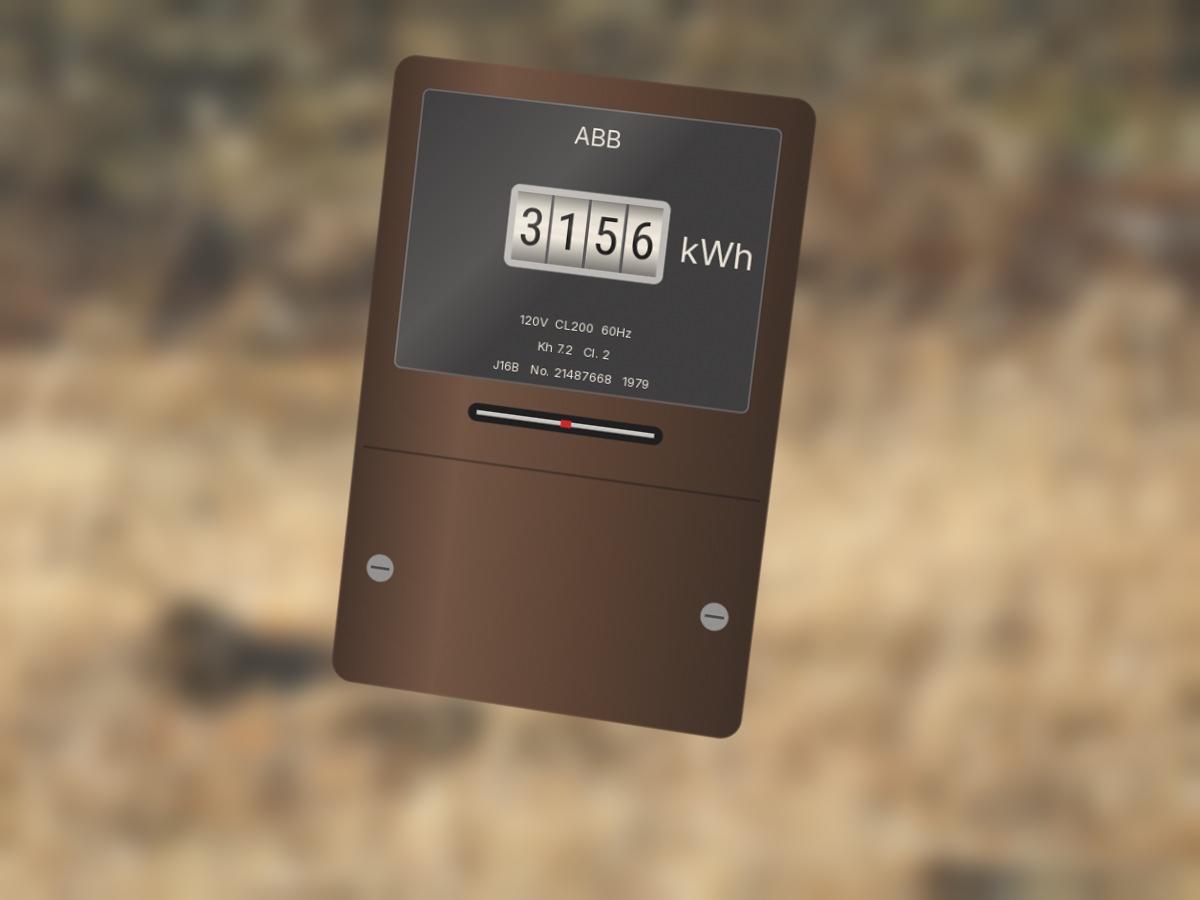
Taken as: 3156 kWh
